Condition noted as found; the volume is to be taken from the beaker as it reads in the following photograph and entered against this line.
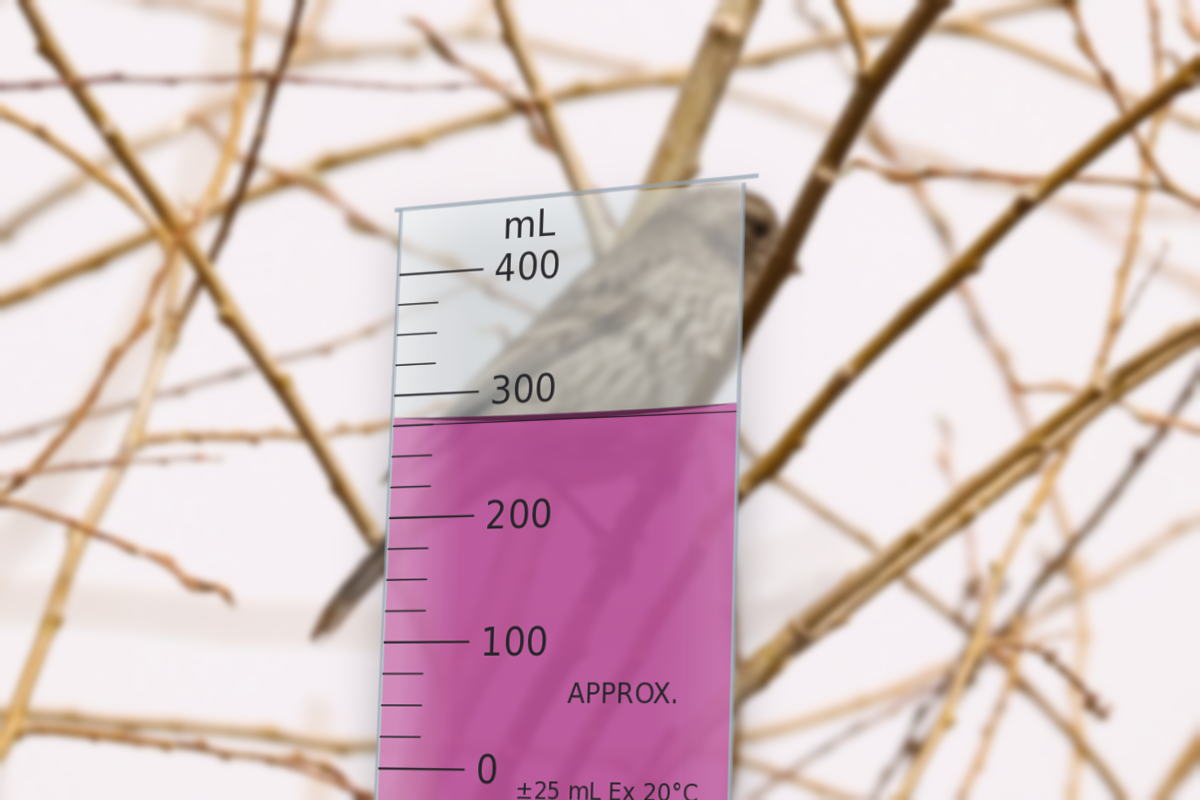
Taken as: 275 mL
